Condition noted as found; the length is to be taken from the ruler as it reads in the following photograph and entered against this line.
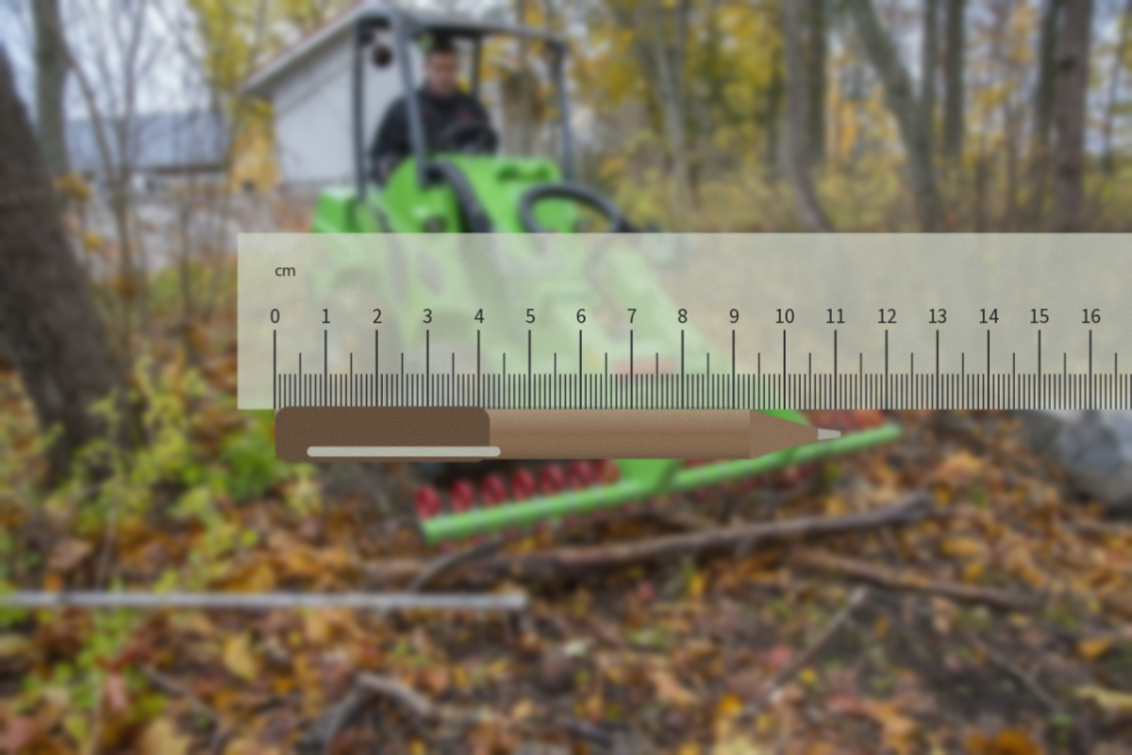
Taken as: 11.1 cm
